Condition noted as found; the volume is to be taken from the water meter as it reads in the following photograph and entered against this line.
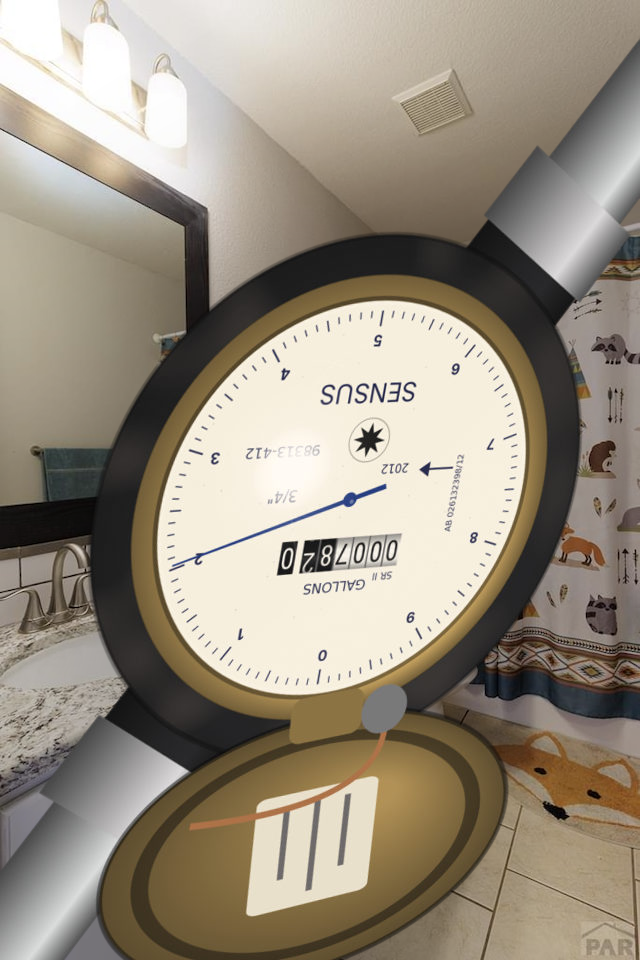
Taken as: 7822.0 gal
